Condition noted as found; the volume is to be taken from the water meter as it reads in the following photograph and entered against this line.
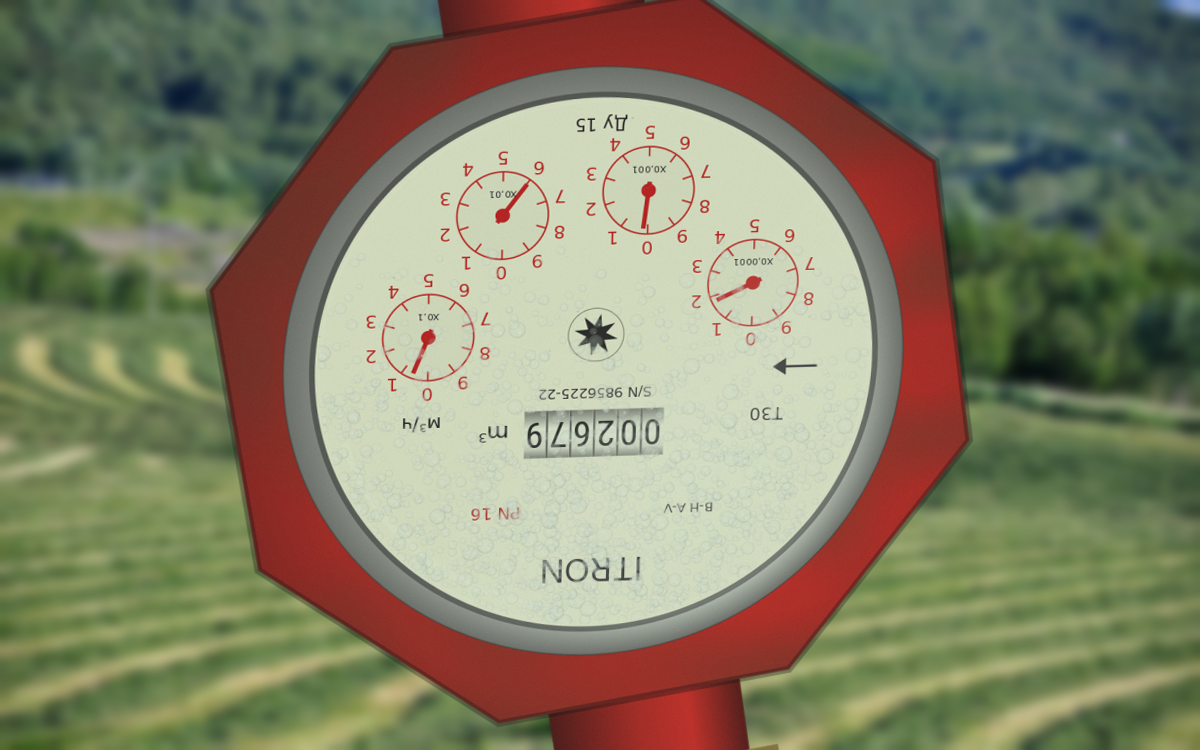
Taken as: 2679.0601 m³
